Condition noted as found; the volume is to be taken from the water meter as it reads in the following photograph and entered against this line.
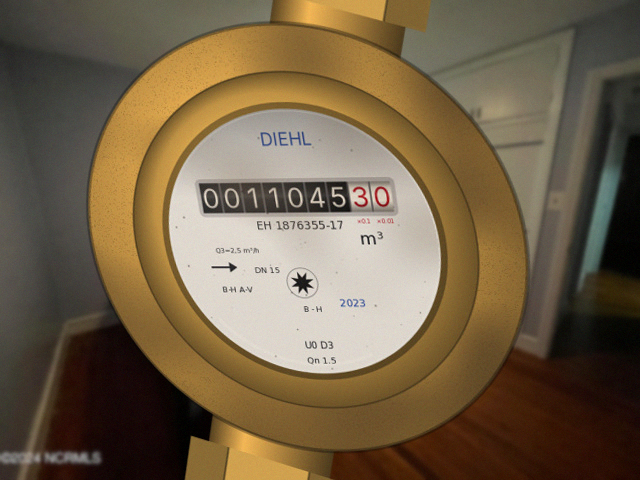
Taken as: 11045.30 m³
